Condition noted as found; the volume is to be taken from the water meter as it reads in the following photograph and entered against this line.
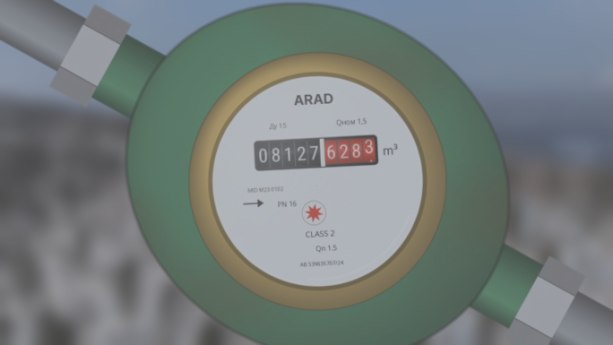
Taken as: 8127.6283 m³
